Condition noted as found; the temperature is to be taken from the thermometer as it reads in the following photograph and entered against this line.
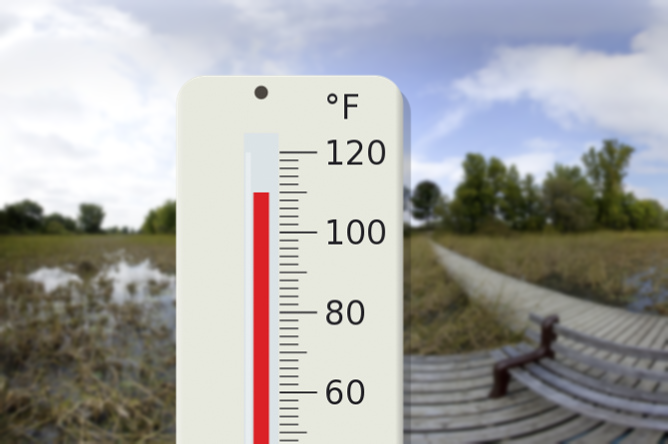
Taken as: 110 °F
